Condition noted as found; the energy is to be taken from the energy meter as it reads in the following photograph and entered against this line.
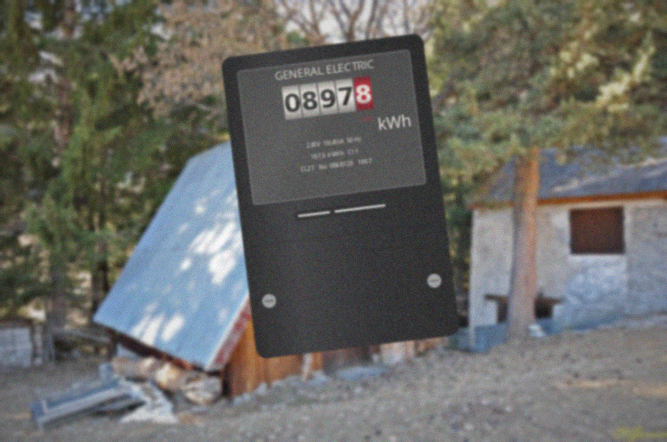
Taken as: 897.8 kWh
